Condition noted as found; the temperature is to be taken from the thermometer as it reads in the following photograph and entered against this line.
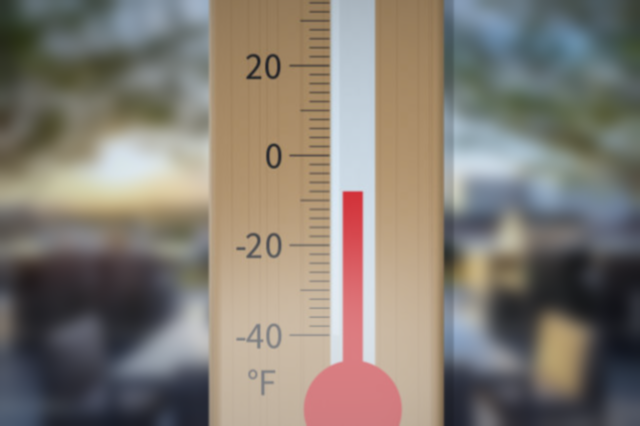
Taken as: -8 °F
